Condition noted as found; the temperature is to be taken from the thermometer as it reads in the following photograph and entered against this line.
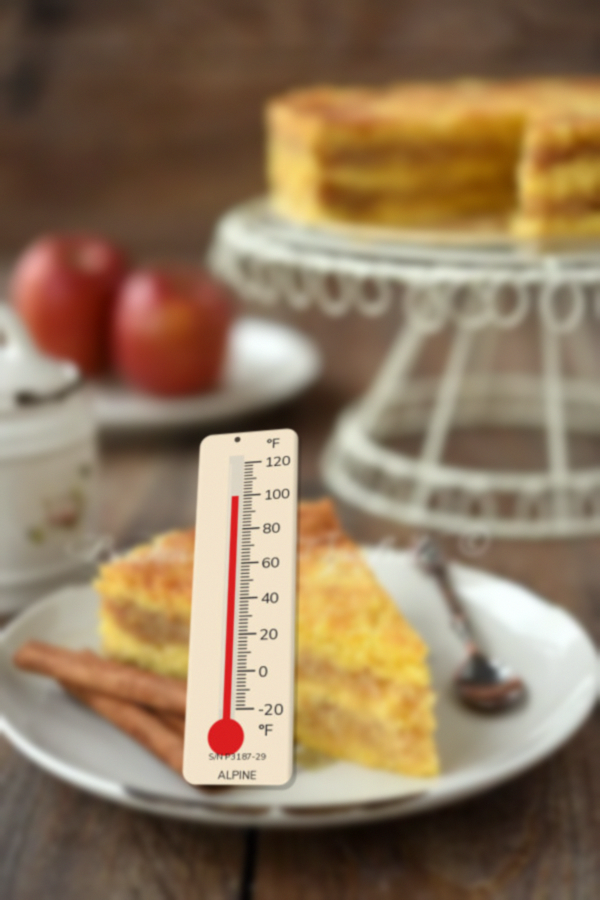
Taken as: 100 °F
